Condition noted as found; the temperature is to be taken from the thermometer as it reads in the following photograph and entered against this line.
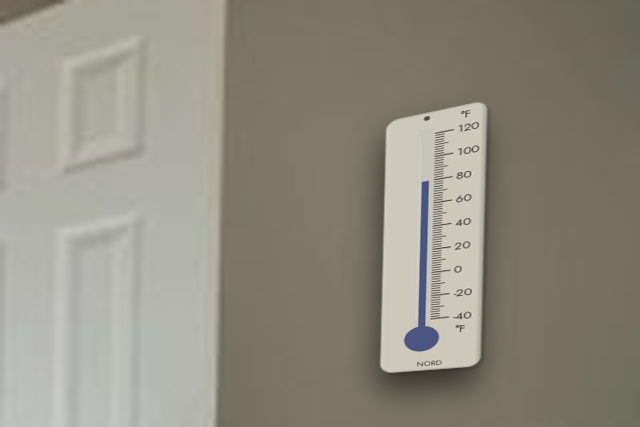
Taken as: 80 °F
